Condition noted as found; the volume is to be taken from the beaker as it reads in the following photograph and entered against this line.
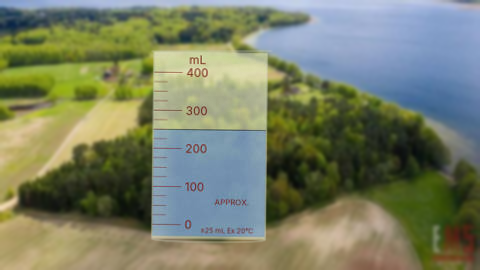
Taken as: 250 mL
